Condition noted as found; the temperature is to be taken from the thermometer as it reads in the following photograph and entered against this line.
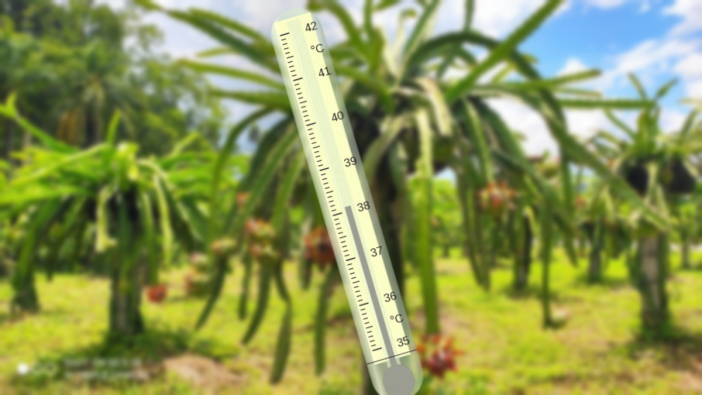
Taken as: 38.1 °C
